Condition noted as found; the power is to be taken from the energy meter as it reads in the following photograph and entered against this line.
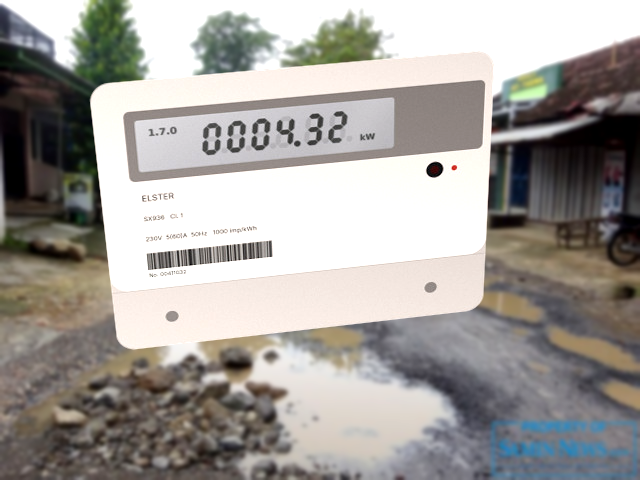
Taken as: 4.32 kW
